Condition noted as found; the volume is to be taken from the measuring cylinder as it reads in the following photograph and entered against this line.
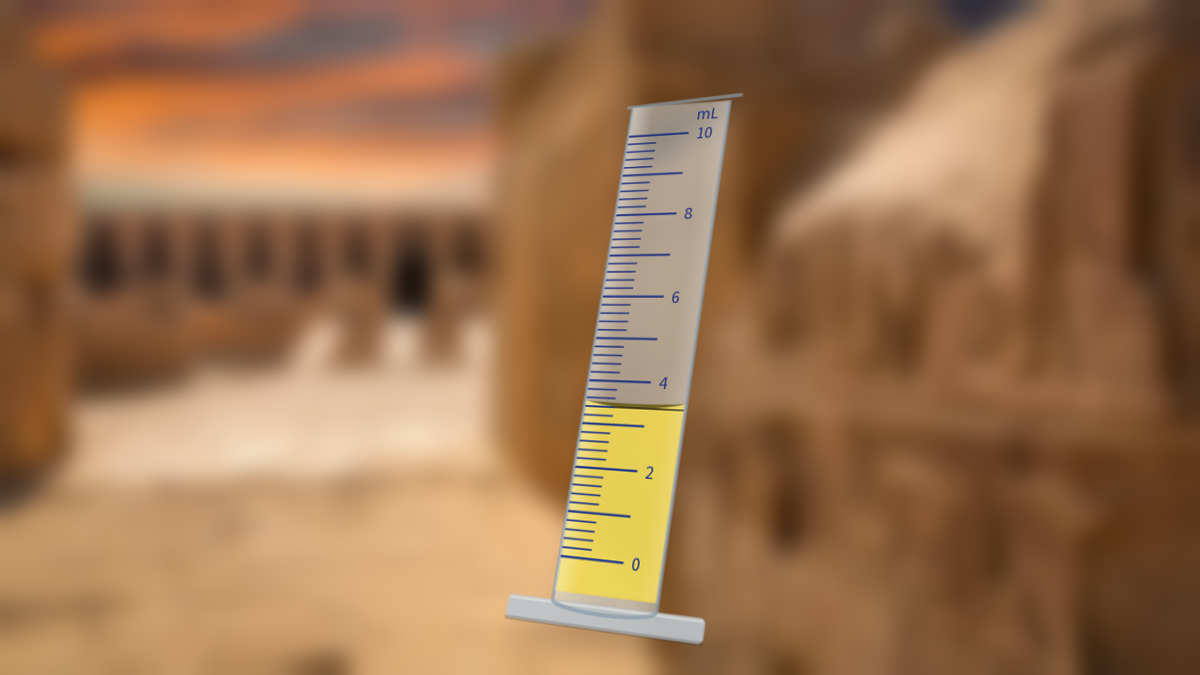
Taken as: 3.4 mL
